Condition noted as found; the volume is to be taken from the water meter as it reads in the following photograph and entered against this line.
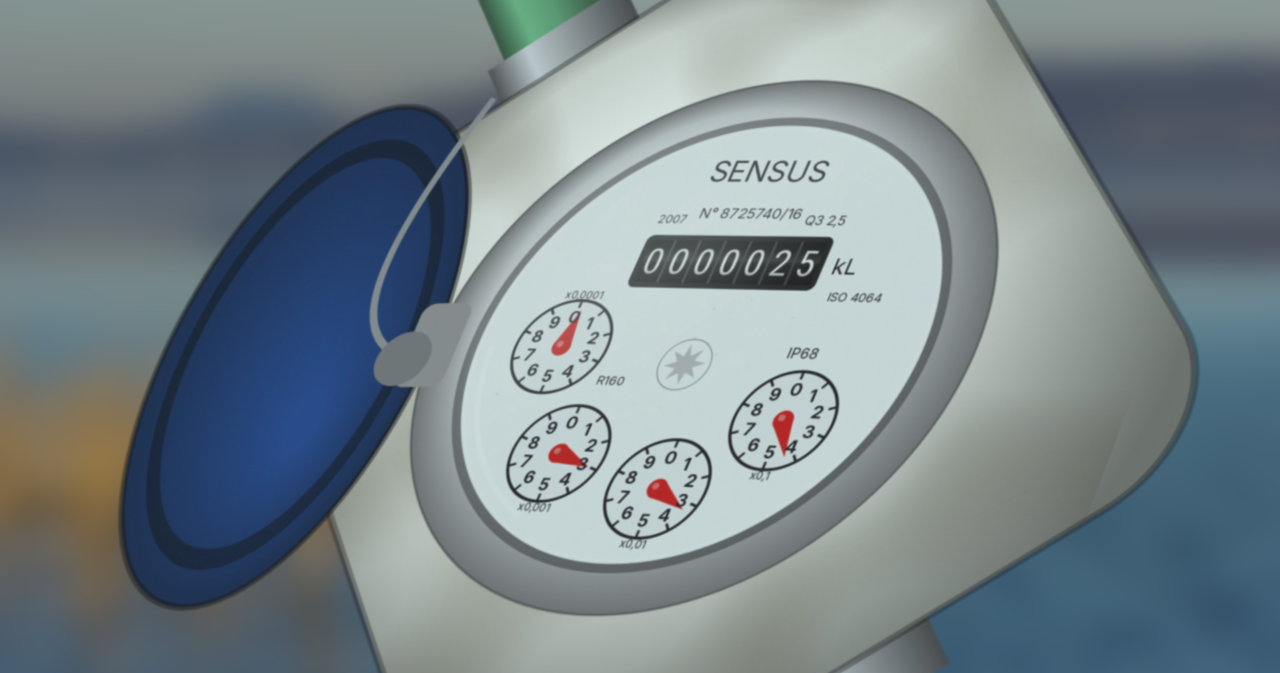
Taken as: 25.4330 kL
